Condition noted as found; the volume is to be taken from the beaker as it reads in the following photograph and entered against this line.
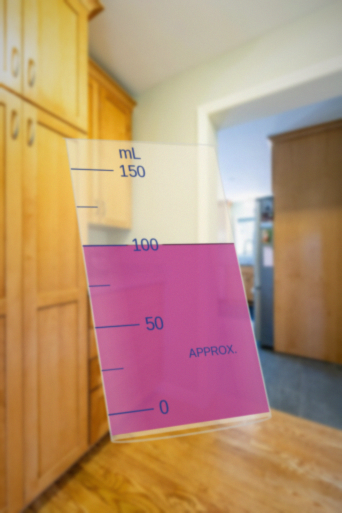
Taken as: 100 mL
